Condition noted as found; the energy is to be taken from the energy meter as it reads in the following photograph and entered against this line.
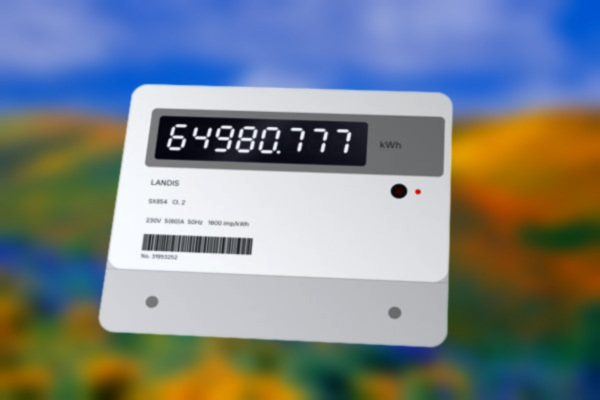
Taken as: 64980.777 kWh
